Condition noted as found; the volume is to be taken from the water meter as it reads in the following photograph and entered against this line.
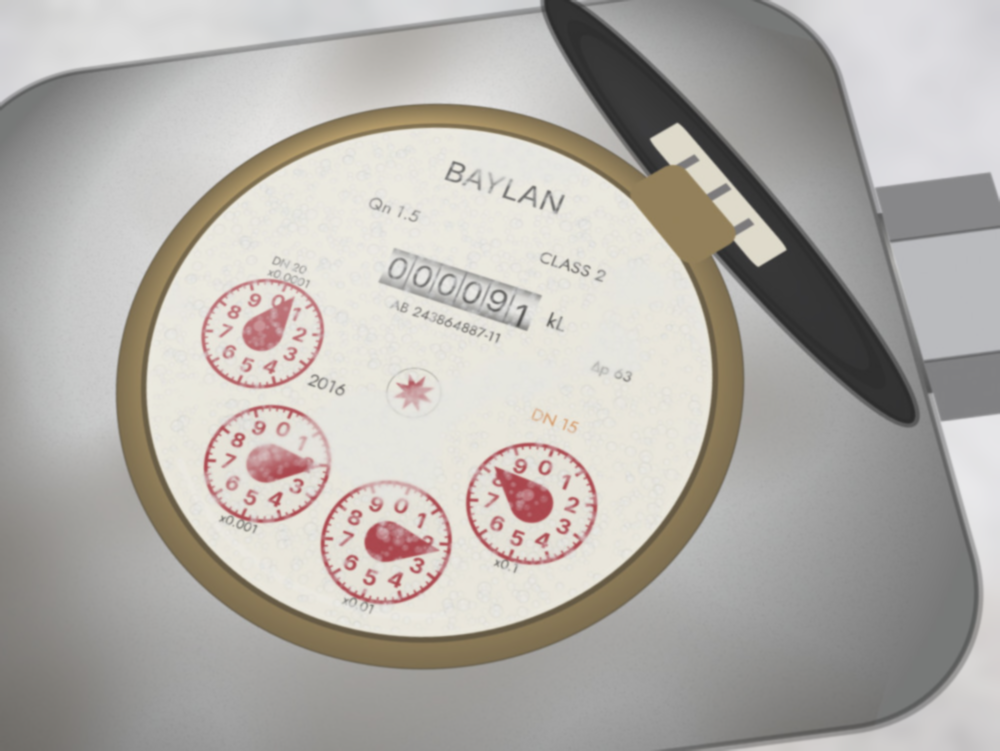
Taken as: 90.8220 kL
